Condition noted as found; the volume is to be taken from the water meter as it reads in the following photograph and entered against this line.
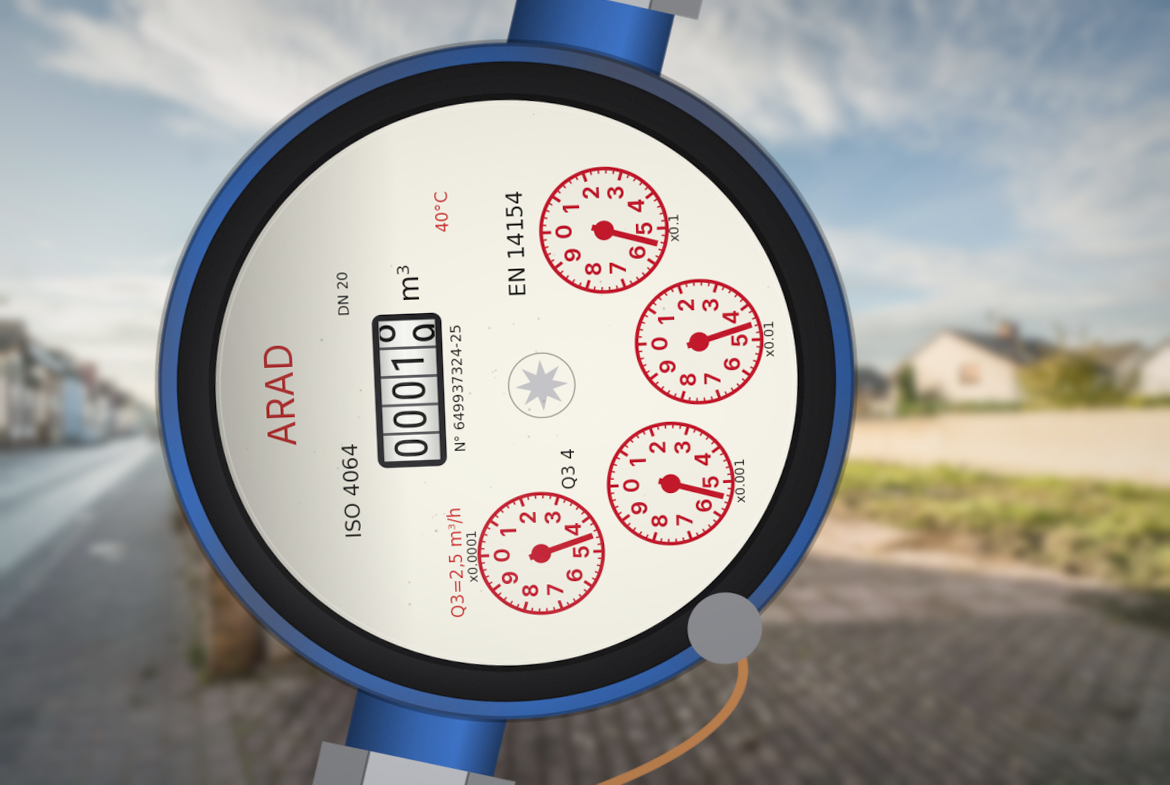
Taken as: 18.5454 m³
